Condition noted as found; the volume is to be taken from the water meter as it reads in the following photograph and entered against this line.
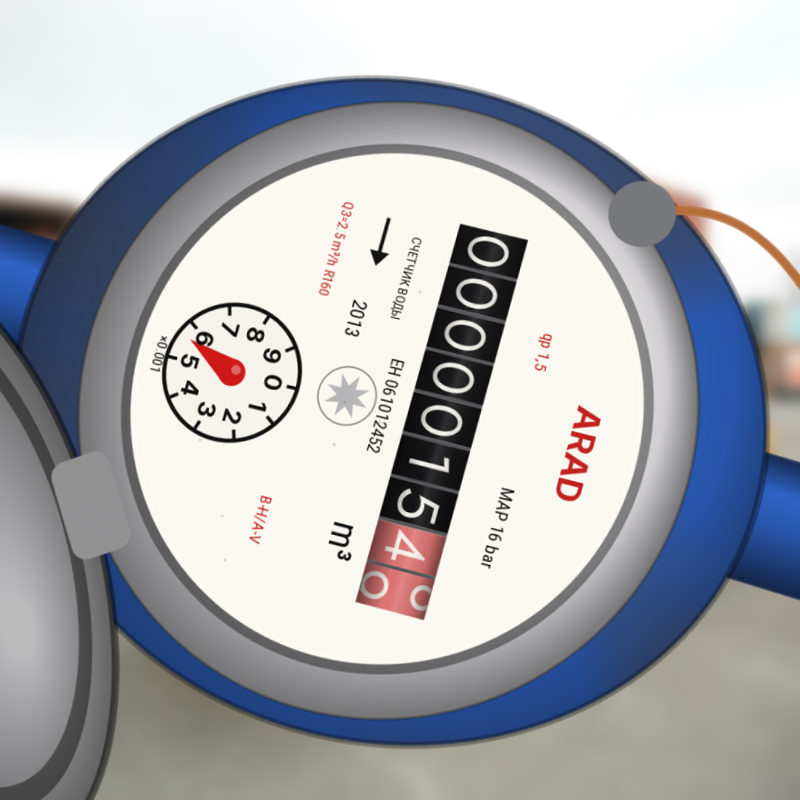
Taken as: 15.485 m³
